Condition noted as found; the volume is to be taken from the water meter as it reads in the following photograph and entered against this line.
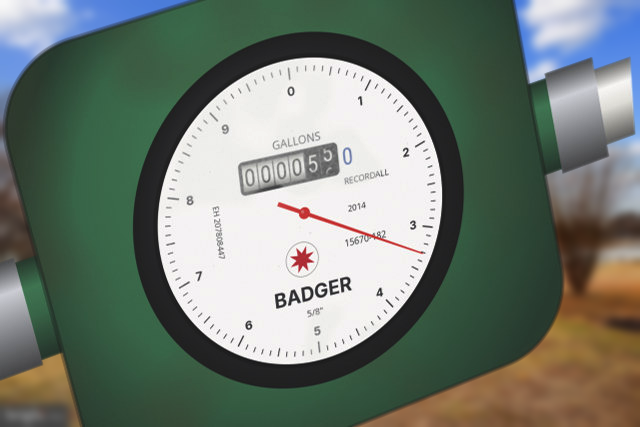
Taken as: 553.3 gal
